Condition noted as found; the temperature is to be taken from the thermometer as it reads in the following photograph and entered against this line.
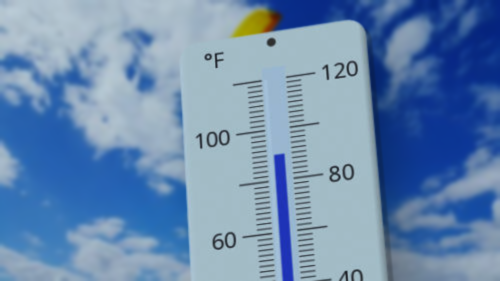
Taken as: 90 °F
